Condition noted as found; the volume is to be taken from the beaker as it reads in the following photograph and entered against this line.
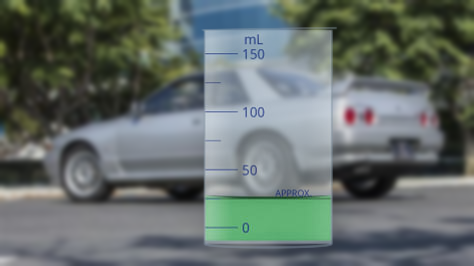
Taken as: 25 mL
